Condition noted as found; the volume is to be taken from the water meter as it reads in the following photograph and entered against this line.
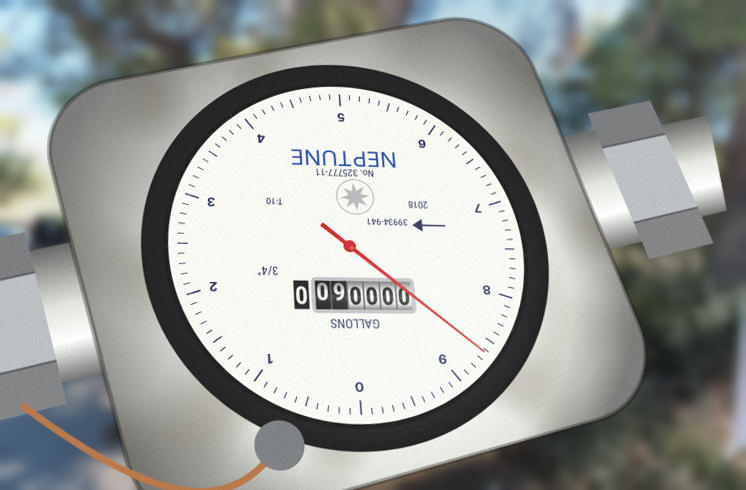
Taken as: 598.6 gal
